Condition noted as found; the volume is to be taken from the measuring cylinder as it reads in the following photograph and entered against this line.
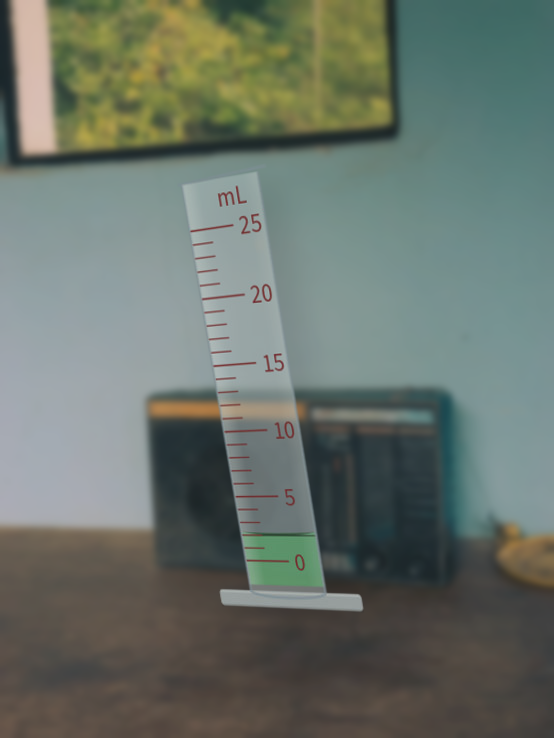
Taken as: 2 mL
